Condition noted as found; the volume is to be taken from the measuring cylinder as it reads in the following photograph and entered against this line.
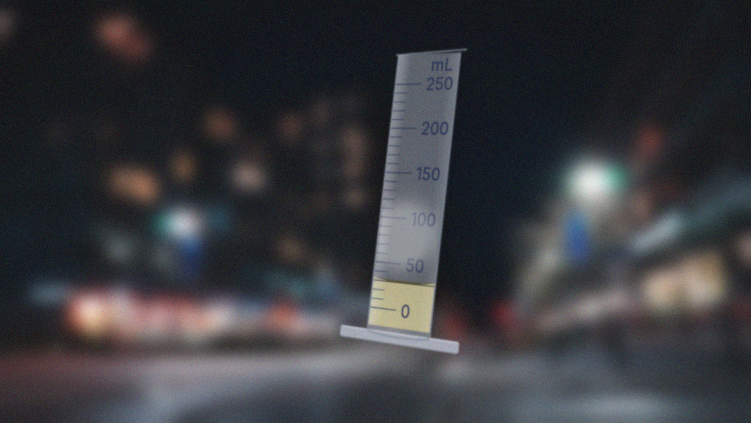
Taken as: 30 mL
